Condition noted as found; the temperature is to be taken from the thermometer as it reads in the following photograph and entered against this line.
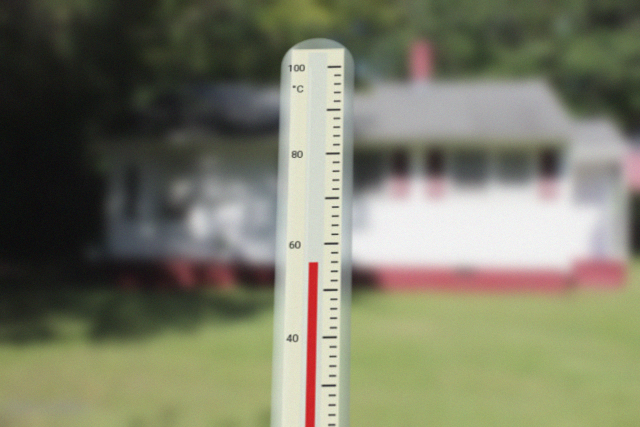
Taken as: 56 °C
